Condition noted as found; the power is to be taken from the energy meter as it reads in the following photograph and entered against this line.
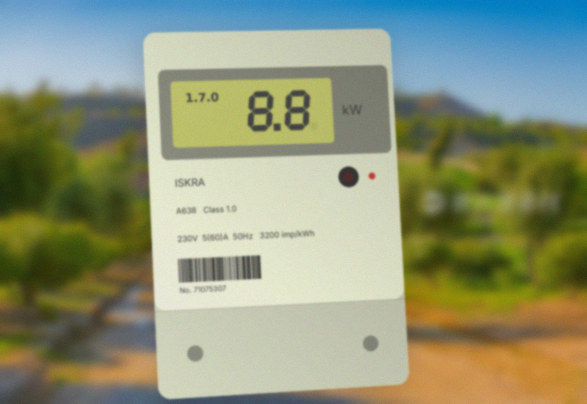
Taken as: 8.8 kW
